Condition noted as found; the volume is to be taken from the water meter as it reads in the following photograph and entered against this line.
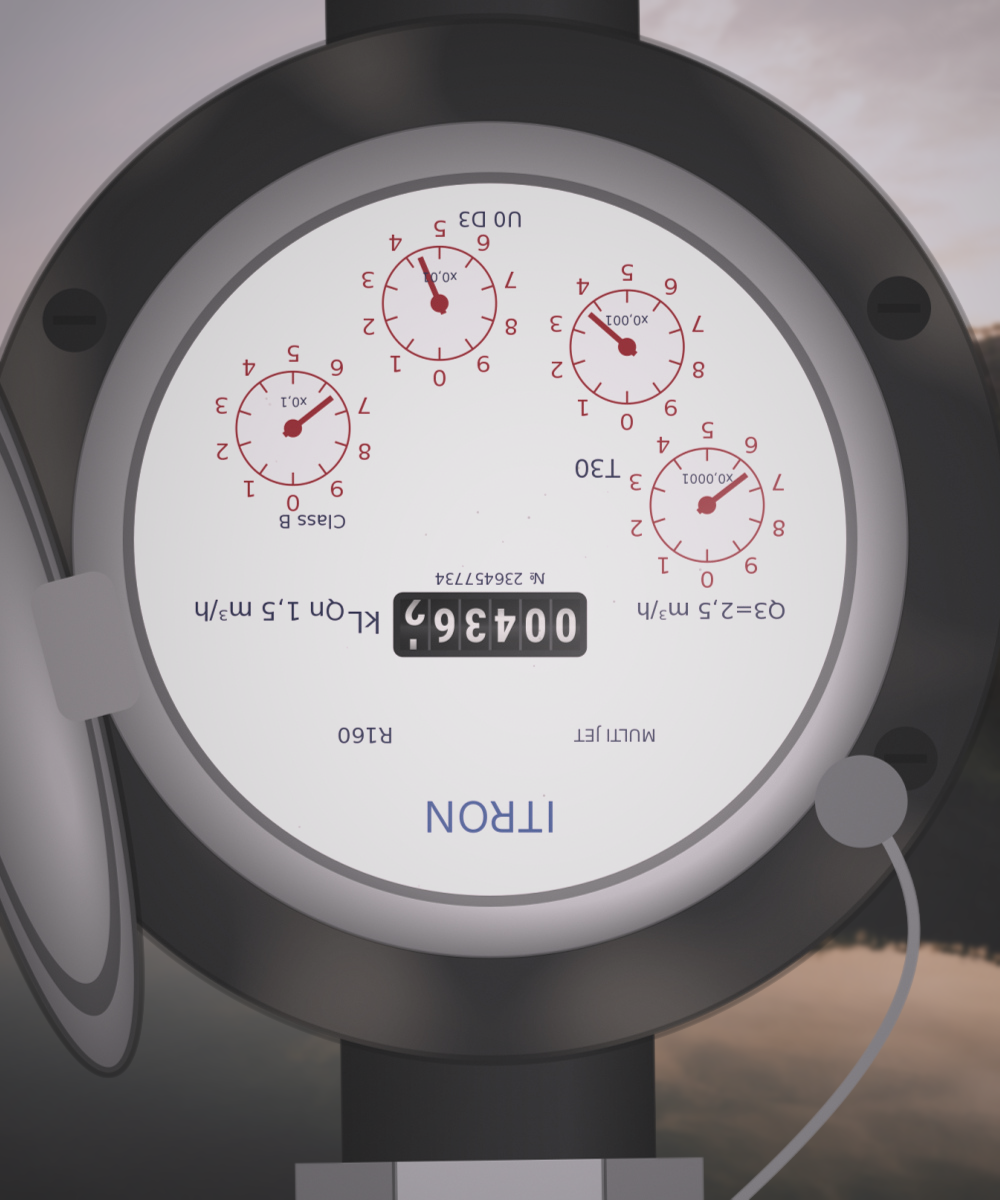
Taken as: 4361.6436 kL
